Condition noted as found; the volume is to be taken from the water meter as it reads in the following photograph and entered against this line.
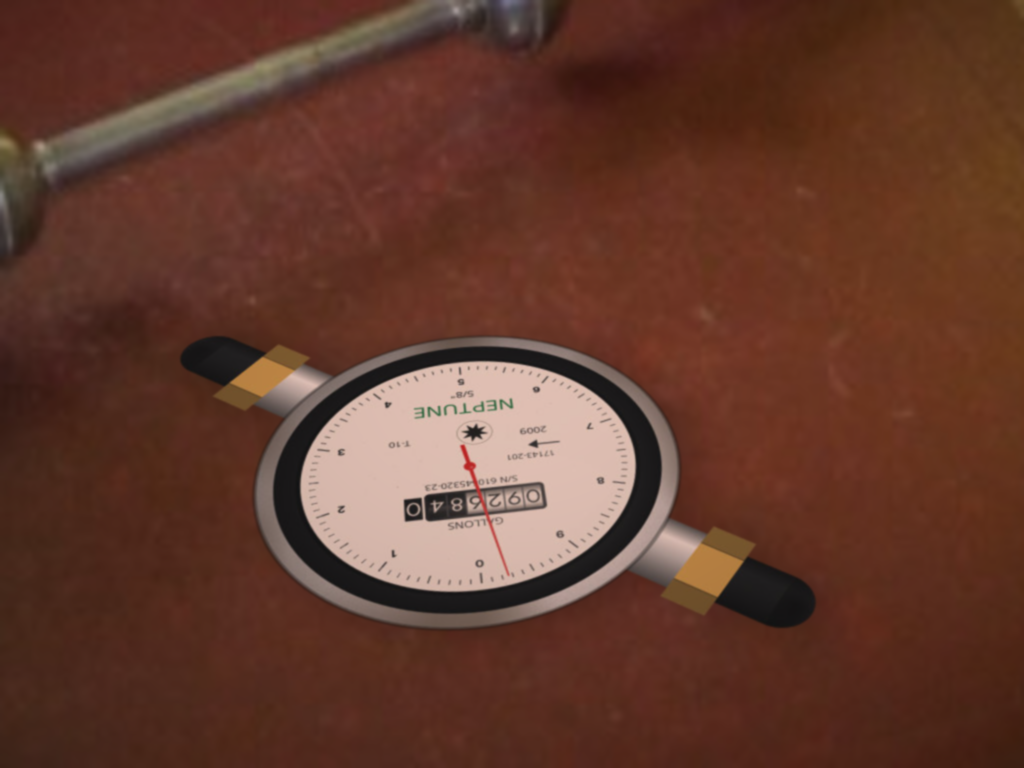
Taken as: 926839.7 gal
